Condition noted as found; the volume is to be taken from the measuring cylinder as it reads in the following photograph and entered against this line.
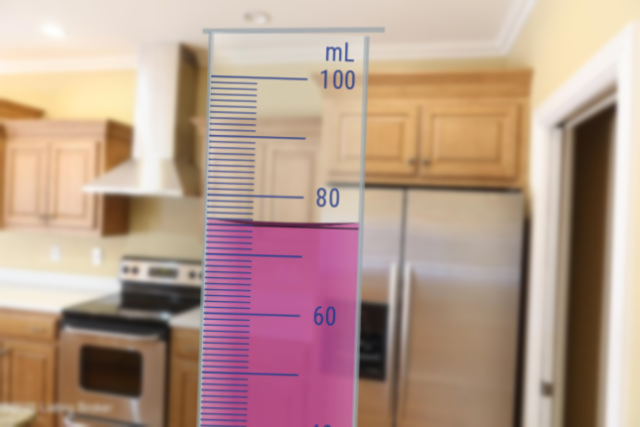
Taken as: 75 mL
